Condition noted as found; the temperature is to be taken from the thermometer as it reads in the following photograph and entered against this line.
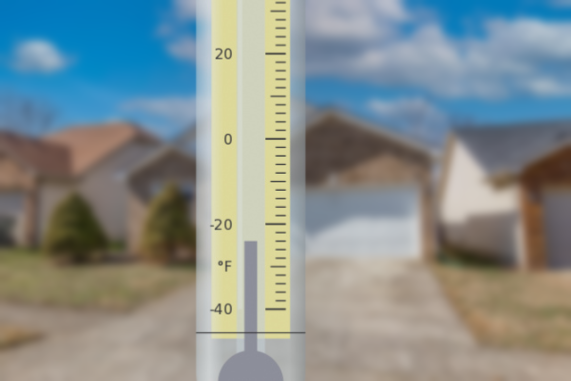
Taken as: -24 °F
